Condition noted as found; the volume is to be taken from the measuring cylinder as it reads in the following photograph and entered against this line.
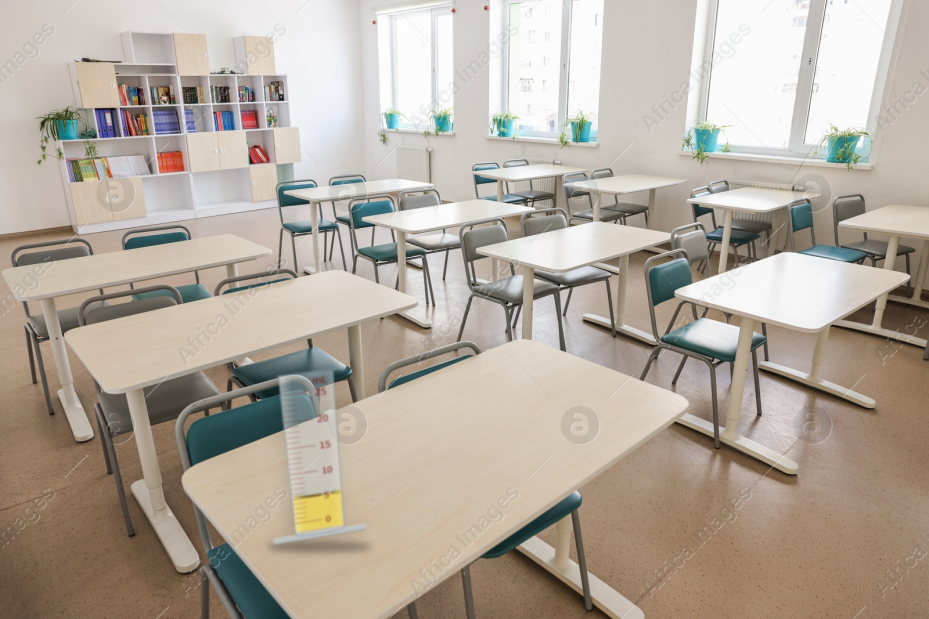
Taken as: 5 mL
